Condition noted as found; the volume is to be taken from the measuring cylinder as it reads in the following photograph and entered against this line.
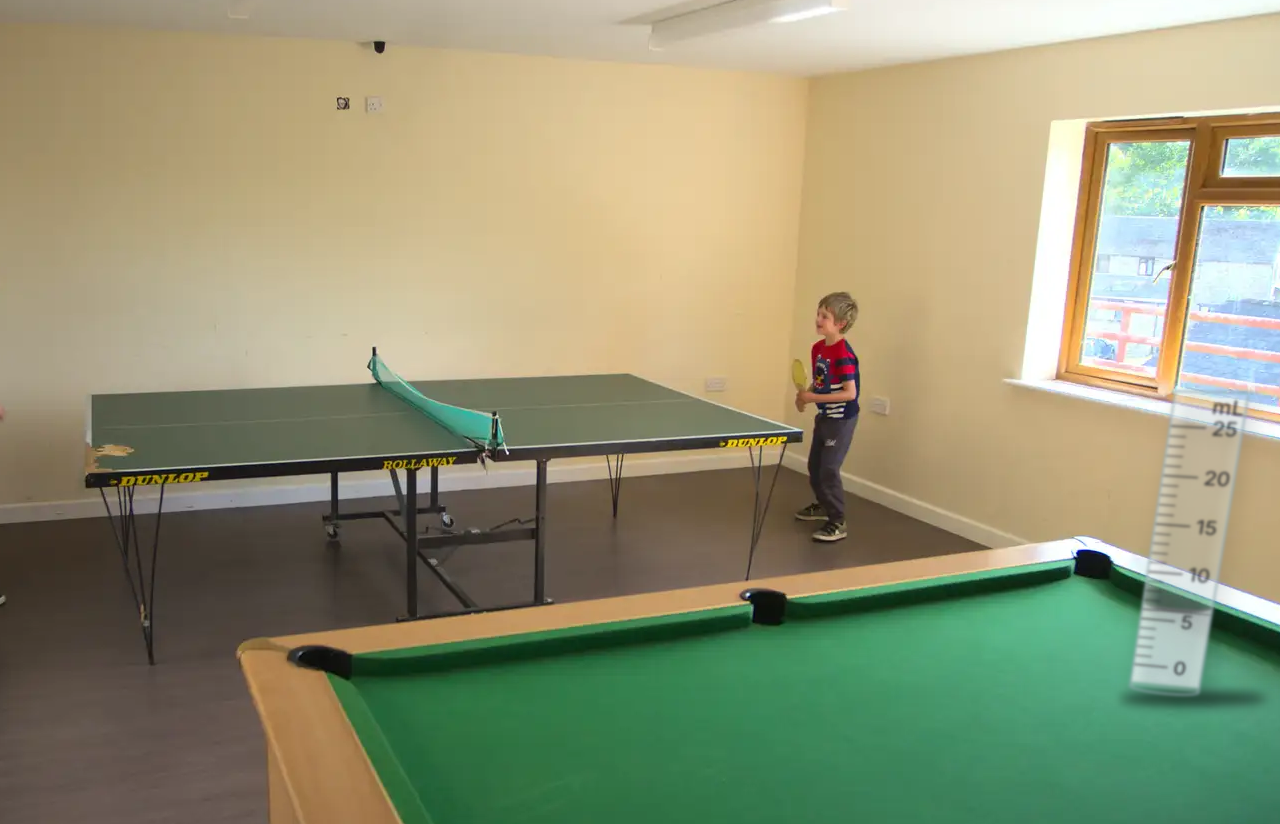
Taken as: 6 mL
